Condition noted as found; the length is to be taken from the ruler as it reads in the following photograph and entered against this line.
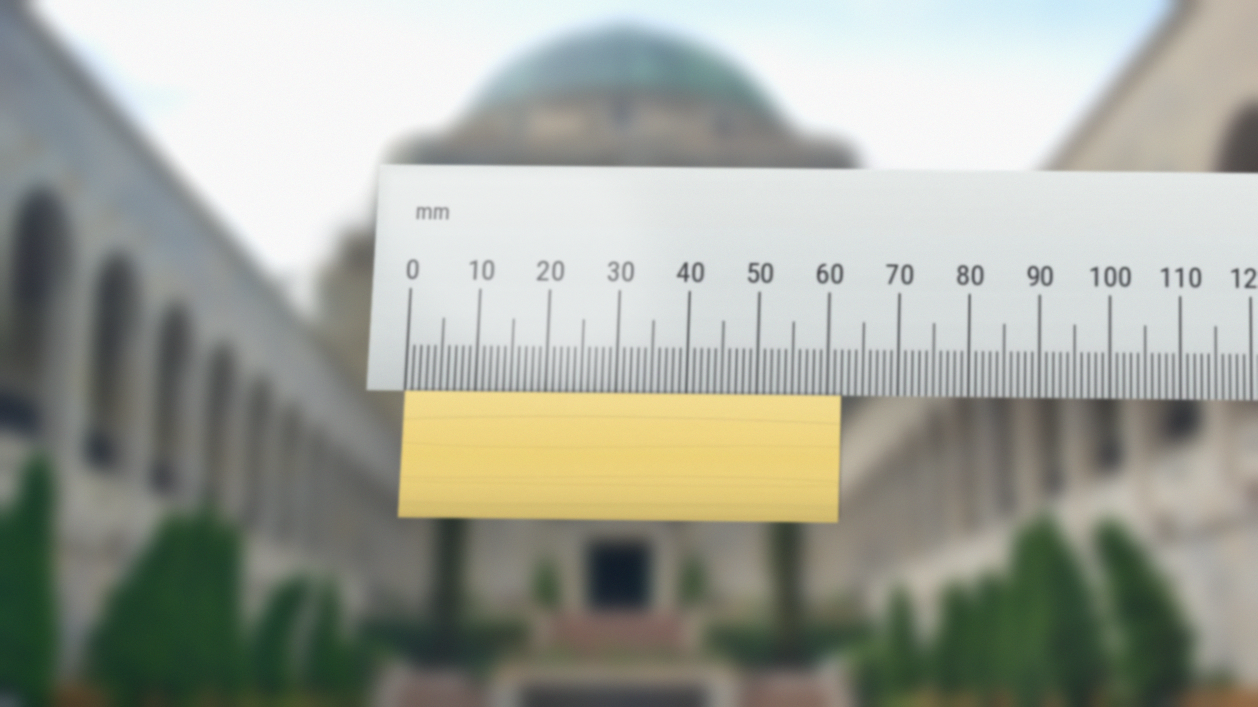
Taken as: 62 mm
